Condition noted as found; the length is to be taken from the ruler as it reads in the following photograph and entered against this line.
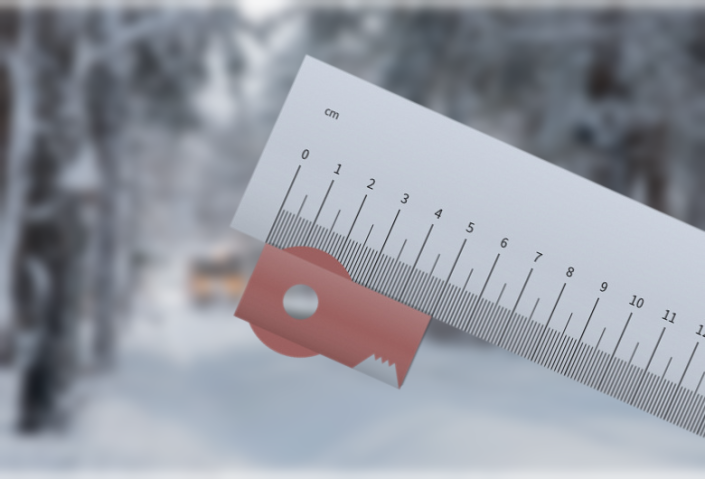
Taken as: 5 cm
